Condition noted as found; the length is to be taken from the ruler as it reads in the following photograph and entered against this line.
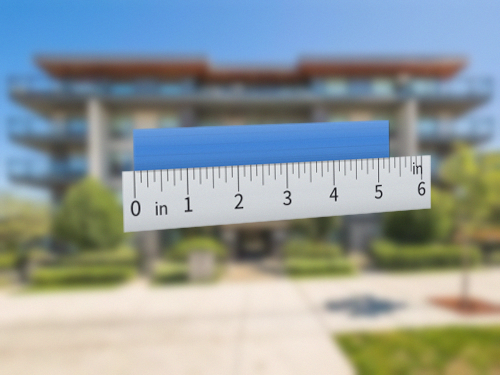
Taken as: 5.25 in
